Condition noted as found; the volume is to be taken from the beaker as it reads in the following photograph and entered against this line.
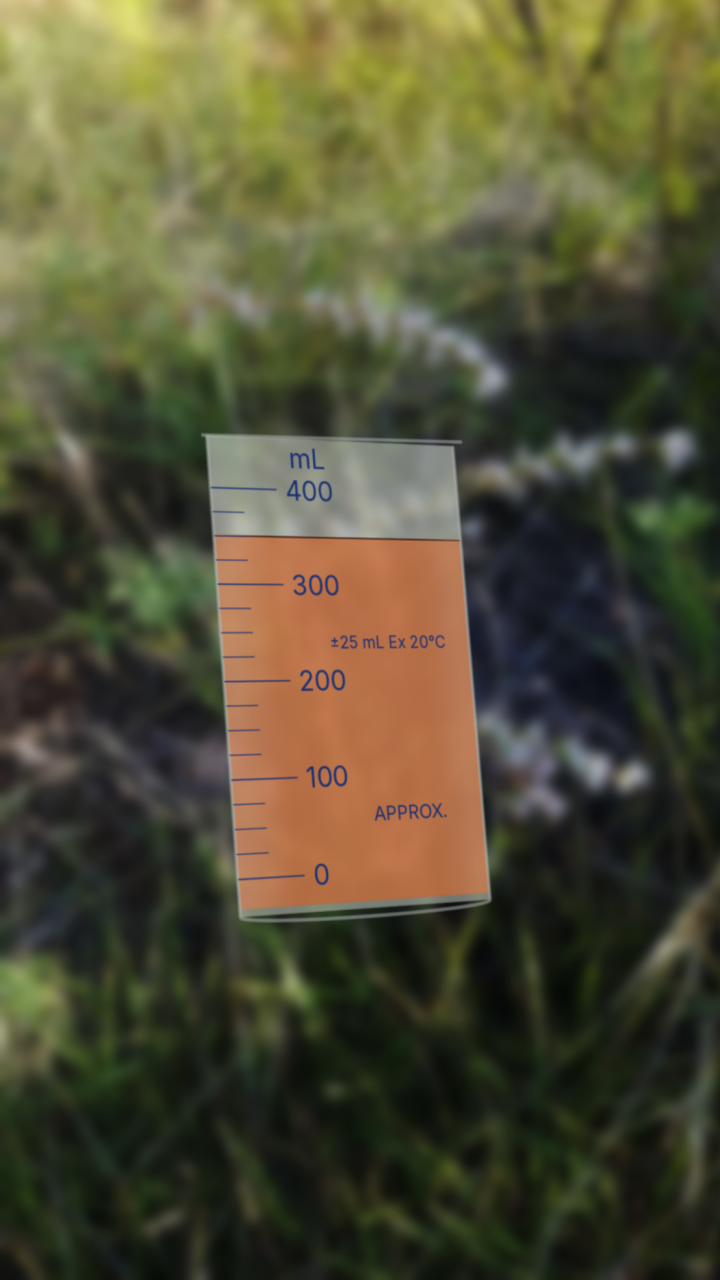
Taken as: 350 mL
